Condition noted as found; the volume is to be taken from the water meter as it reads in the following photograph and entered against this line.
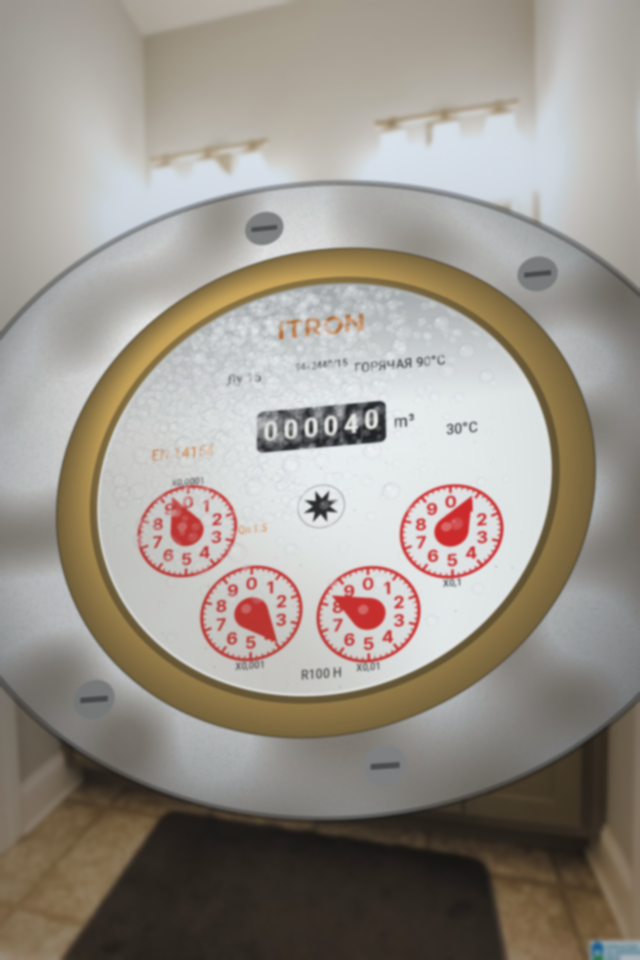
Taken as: 40.0839 m³
